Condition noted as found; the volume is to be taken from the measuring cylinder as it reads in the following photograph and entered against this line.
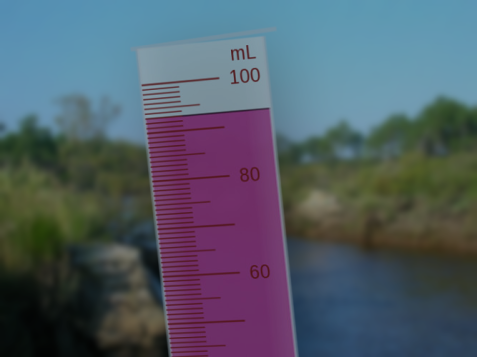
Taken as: 93 mL
